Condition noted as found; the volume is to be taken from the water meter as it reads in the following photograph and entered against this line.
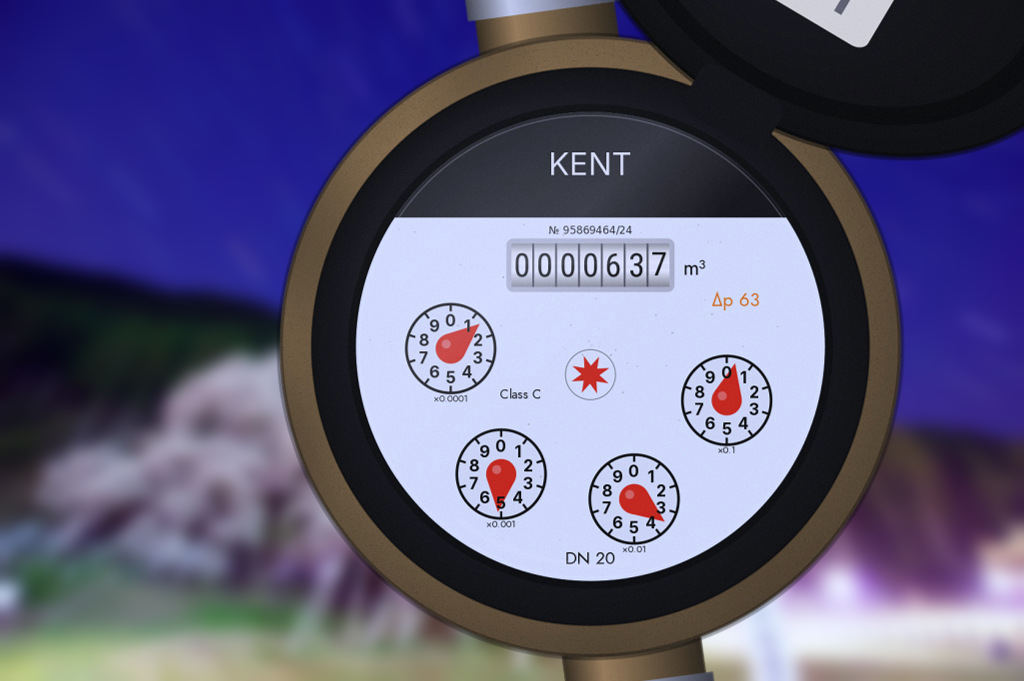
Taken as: 637.0351 m³
